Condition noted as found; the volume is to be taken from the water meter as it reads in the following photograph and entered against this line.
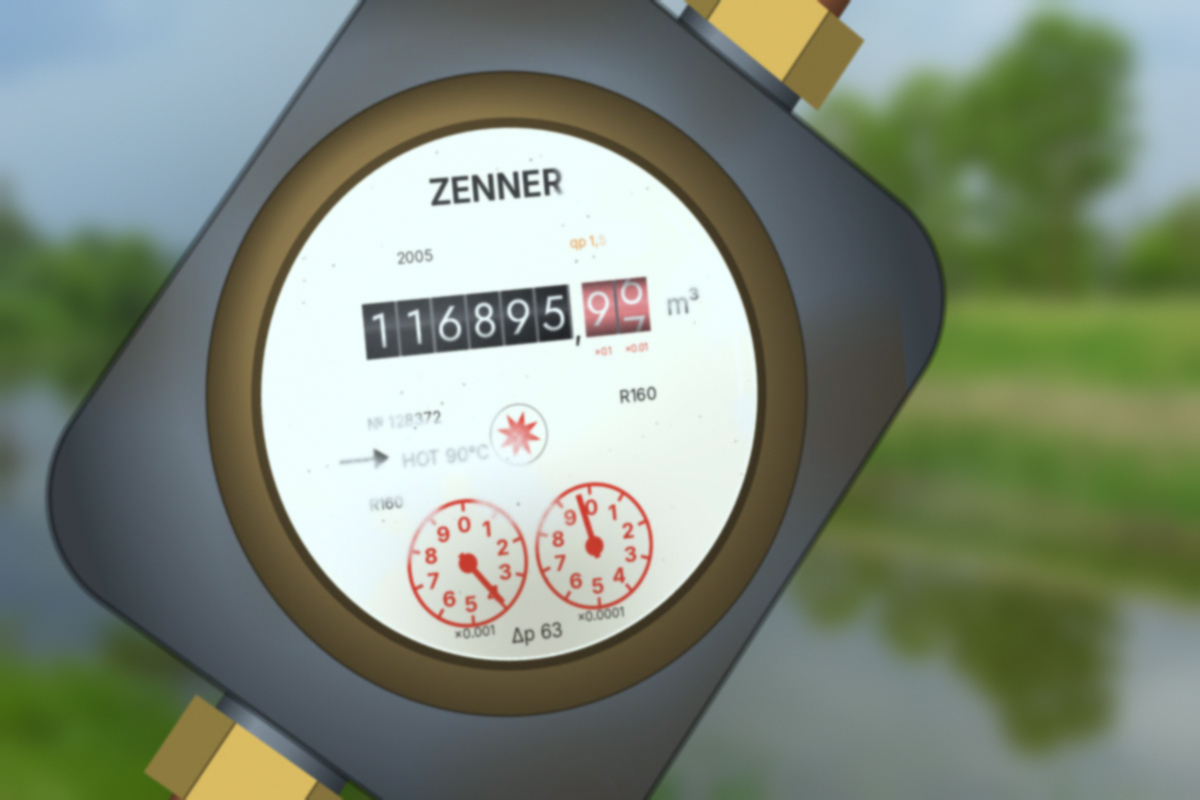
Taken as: 116895.9639 m³
